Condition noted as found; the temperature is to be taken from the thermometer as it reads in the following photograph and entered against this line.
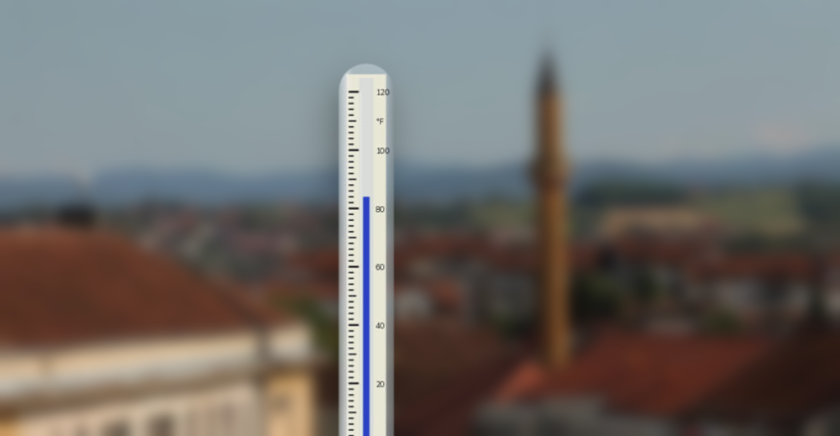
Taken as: 84 °F
